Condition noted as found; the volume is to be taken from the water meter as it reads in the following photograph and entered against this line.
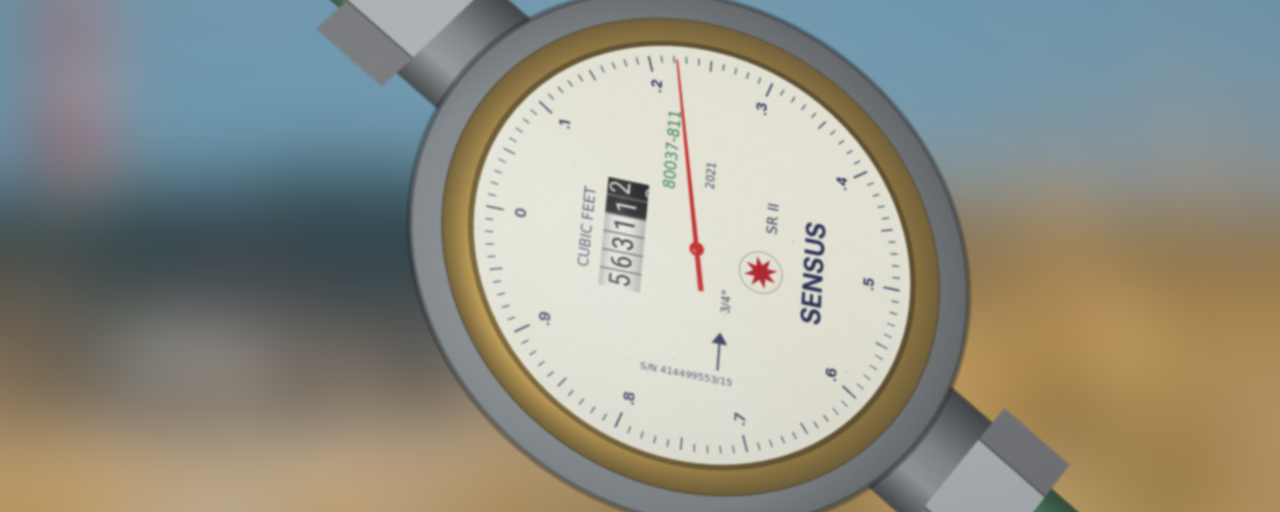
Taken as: 563112.22 ft³
